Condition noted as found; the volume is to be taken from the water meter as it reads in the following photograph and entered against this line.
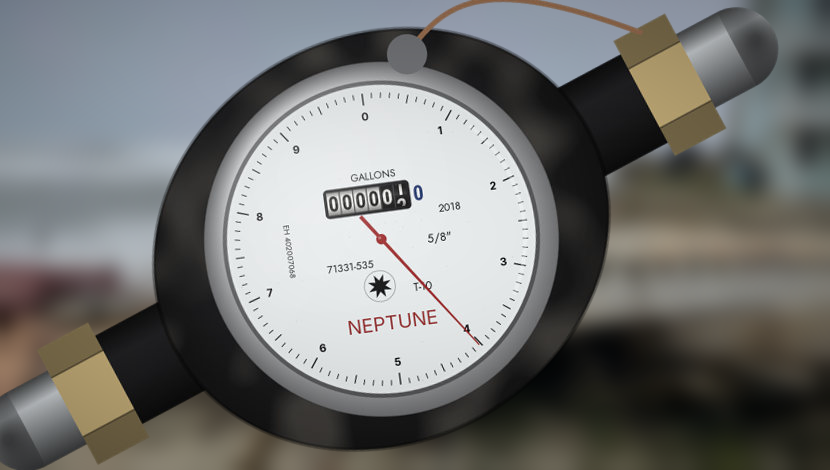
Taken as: 14.0 gal
